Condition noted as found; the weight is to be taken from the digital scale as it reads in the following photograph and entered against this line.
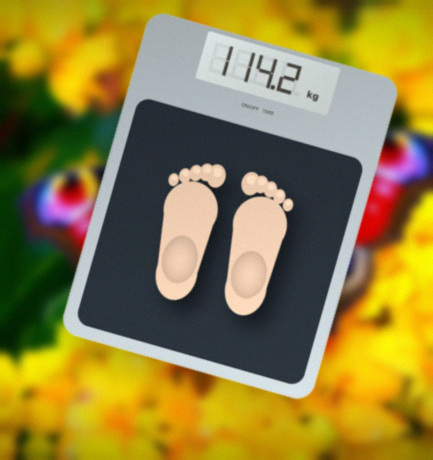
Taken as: 114.2 kg
